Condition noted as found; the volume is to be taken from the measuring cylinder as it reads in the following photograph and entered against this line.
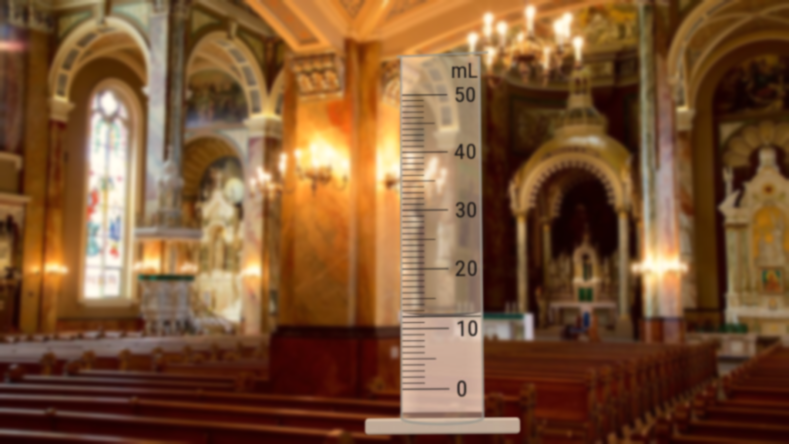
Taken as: 12 mL
